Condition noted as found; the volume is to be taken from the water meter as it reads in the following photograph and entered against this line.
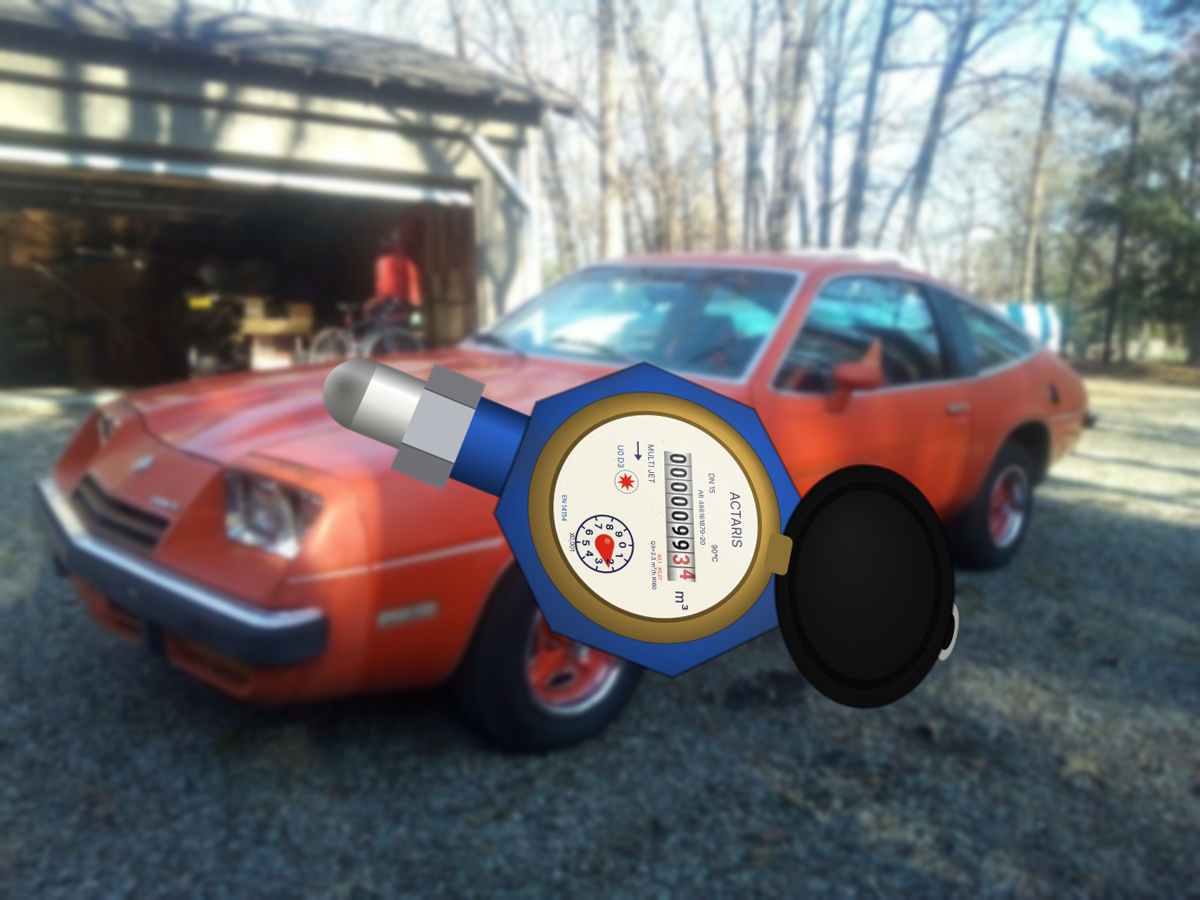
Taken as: 99.342 m³
